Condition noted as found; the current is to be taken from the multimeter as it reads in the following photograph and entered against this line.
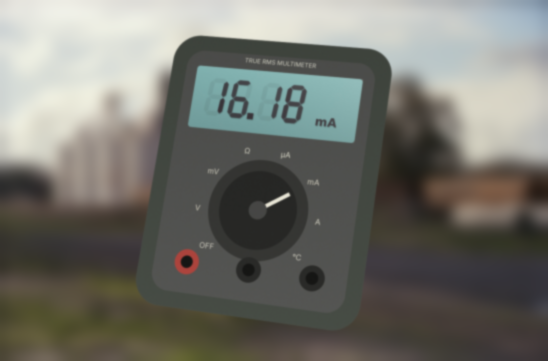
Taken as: 16.18 mA
